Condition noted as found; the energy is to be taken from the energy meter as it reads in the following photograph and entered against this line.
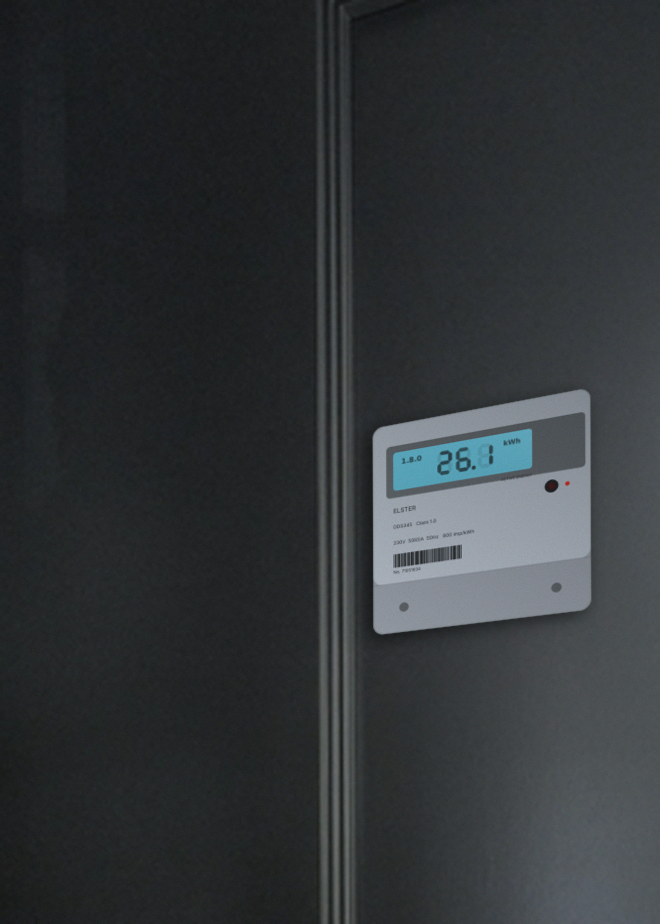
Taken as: 26.1 kWh
